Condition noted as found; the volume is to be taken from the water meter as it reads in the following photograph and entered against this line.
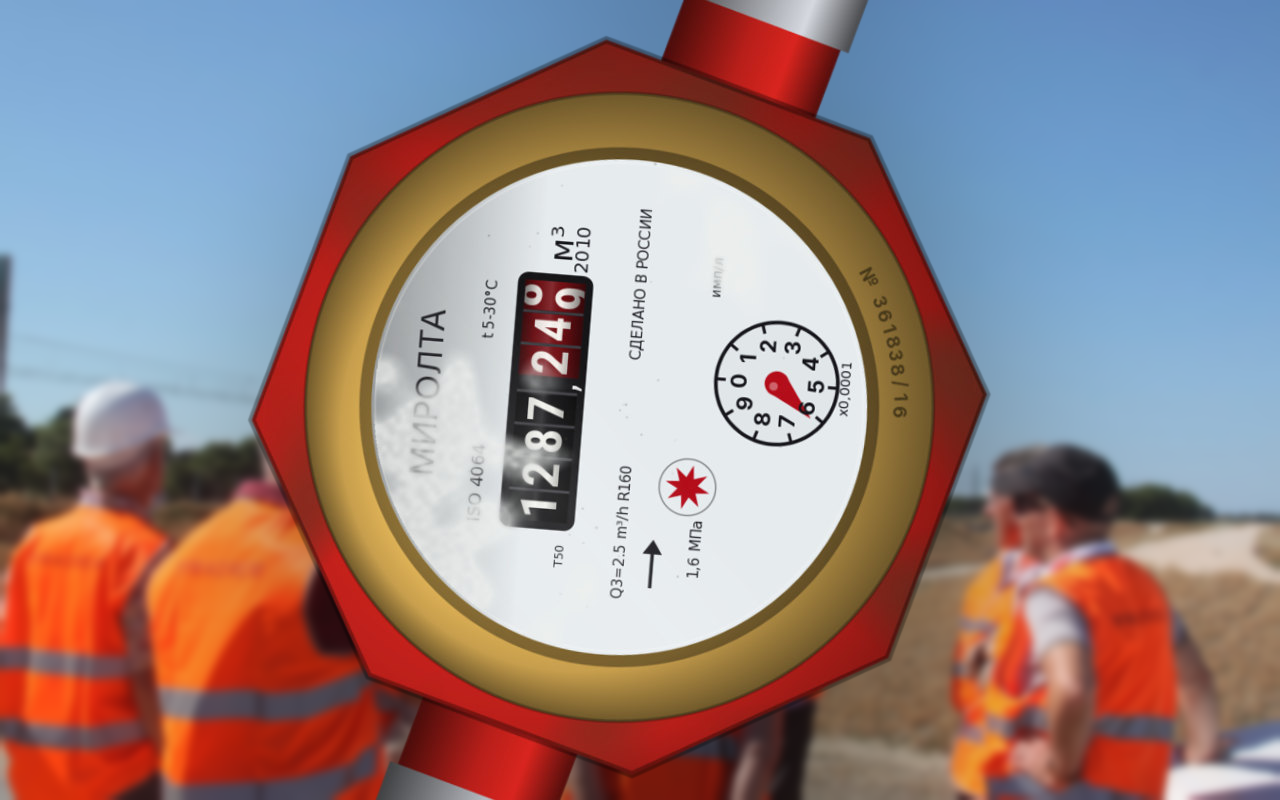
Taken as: 1287.2486 m³
